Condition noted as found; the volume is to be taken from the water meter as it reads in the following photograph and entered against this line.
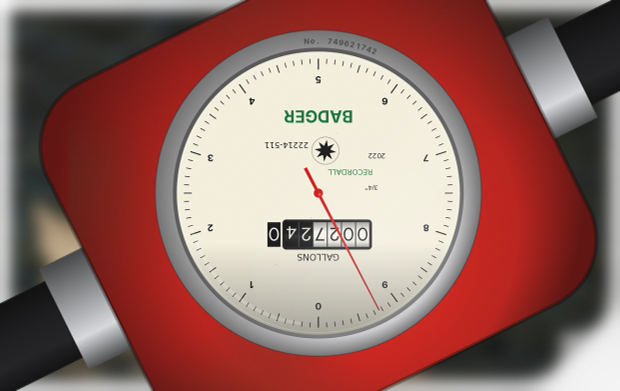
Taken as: 27239.2 gal
